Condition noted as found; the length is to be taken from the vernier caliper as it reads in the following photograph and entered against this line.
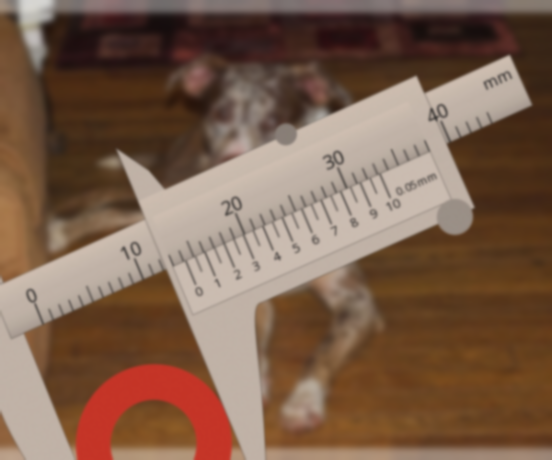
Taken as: 14.2 mm
